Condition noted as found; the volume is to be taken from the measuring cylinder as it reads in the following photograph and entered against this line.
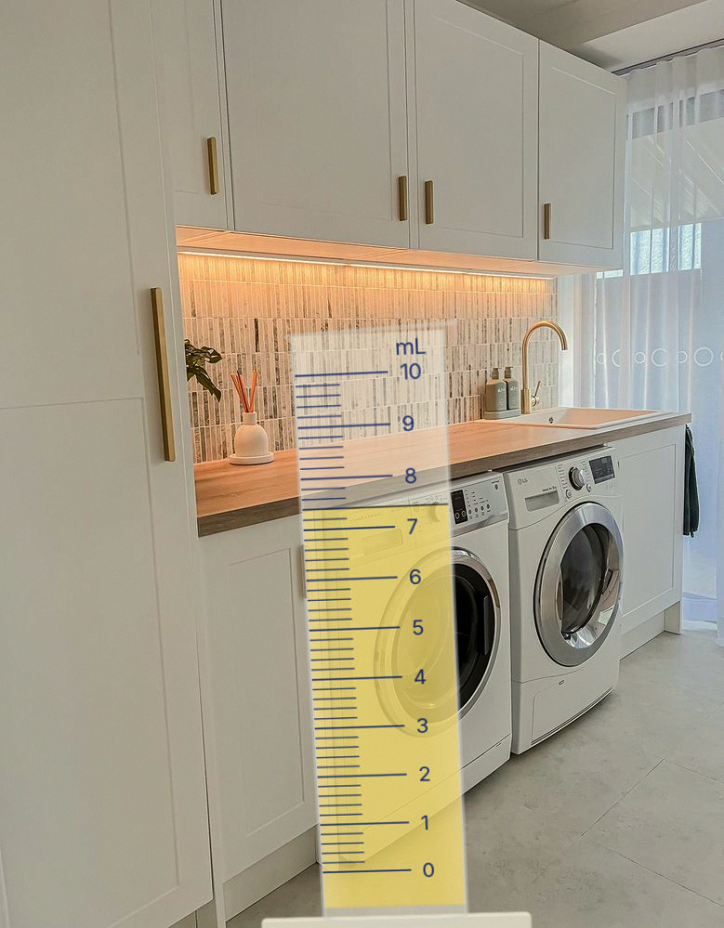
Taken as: 7.4 mL
